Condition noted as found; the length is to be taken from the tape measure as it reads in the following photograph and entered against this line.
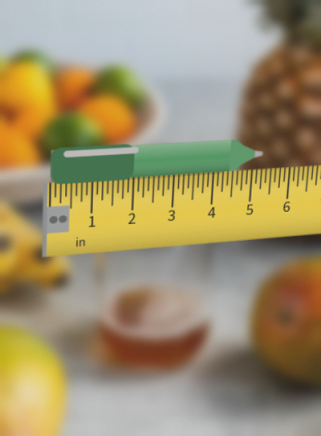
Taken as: 5.25 in
